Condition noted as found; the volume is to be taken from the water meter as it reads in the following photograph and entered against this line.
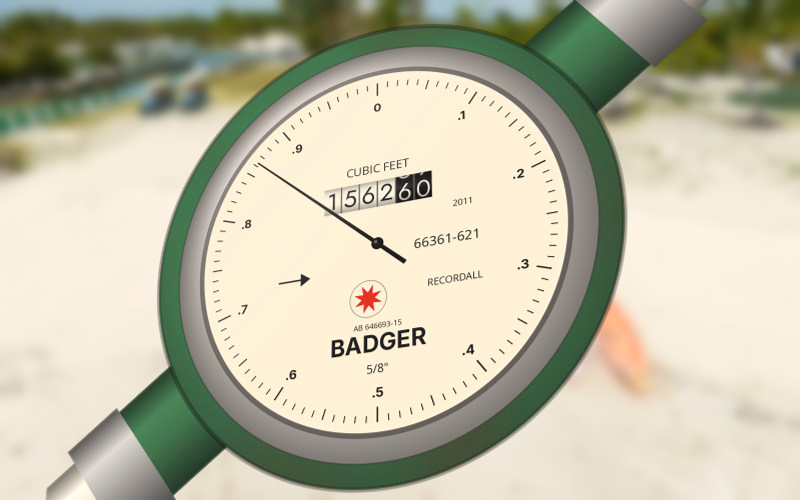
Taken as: 156259.86 ft³
